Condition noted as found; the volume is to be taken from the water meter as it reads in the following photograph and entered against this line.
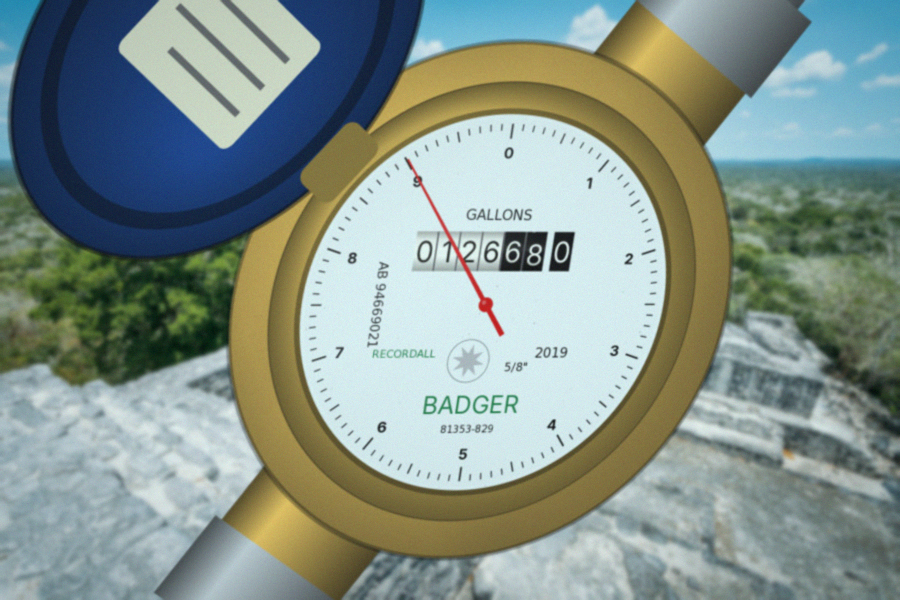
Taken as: 126679.0 gal
